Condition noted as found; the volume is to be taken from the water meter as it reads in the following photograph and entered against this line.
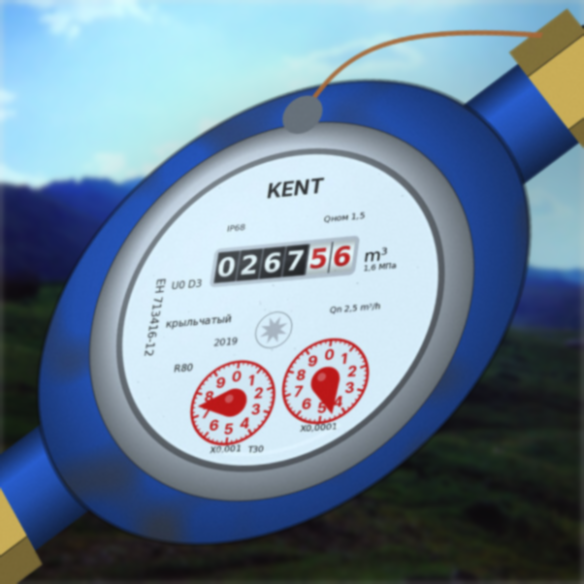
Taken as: 267.5674 m³
